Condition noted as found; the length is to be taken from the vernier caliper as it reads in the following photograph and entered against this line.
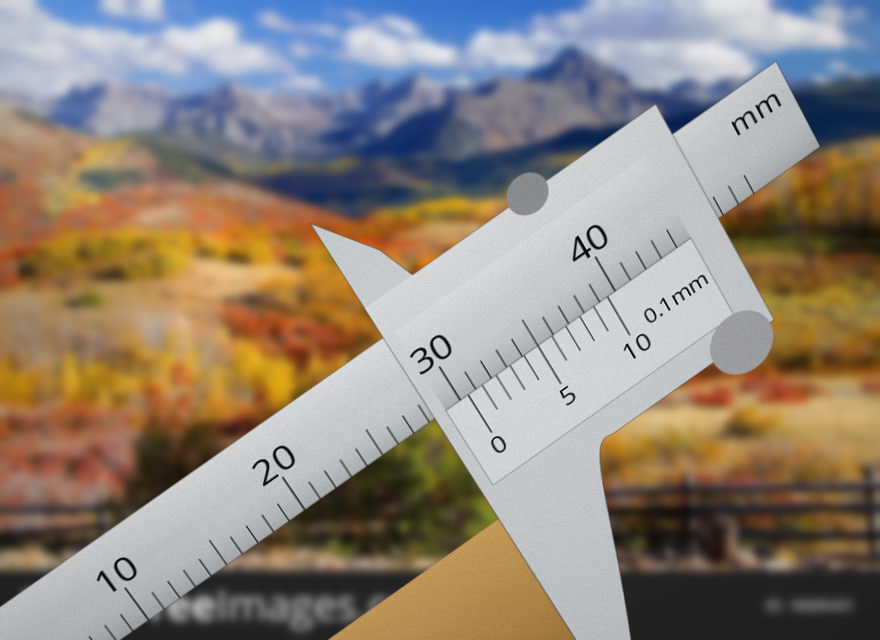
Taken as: 30.5 mm
